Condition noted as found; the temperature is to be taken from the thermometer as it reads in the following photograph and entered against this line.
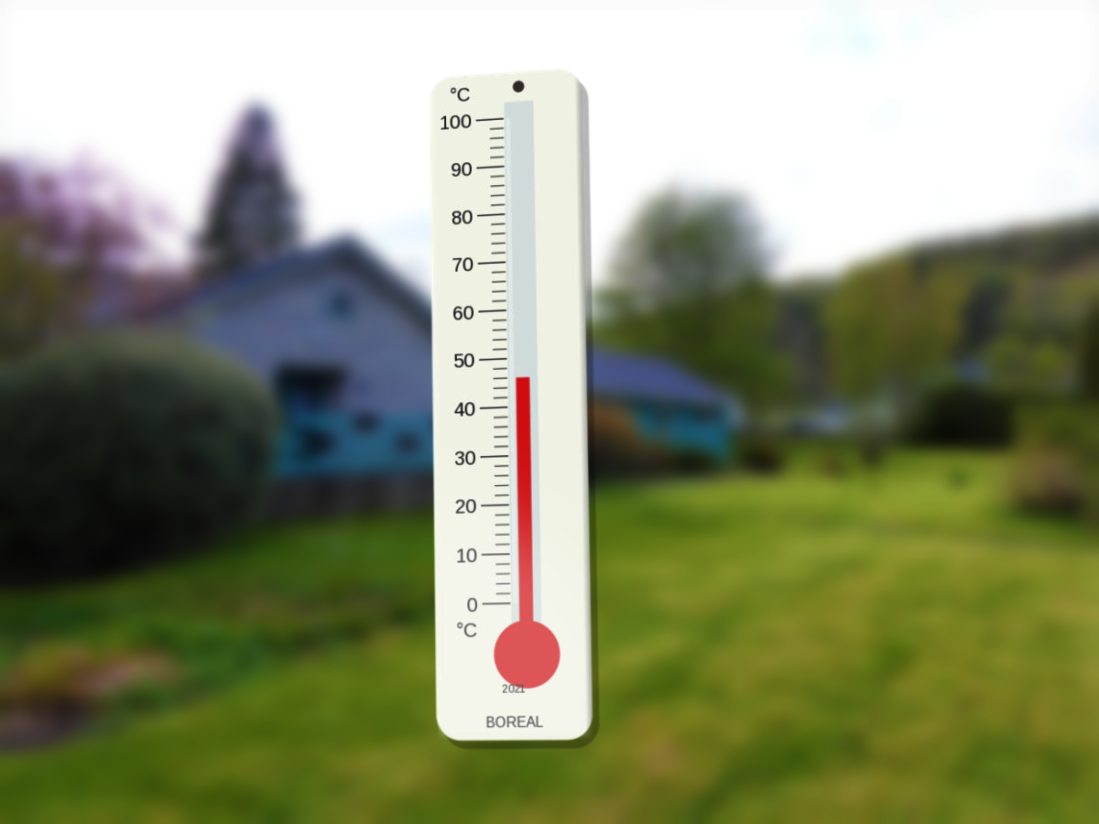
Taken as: 46 °C
